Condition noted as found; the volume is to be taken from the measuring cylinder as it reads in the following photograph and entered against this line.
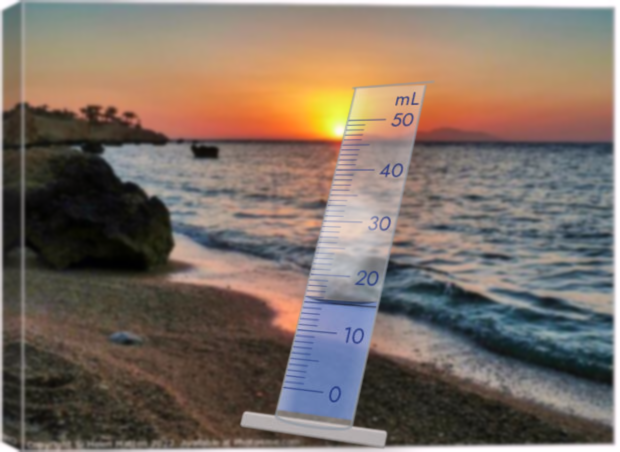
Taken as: 15 mL
